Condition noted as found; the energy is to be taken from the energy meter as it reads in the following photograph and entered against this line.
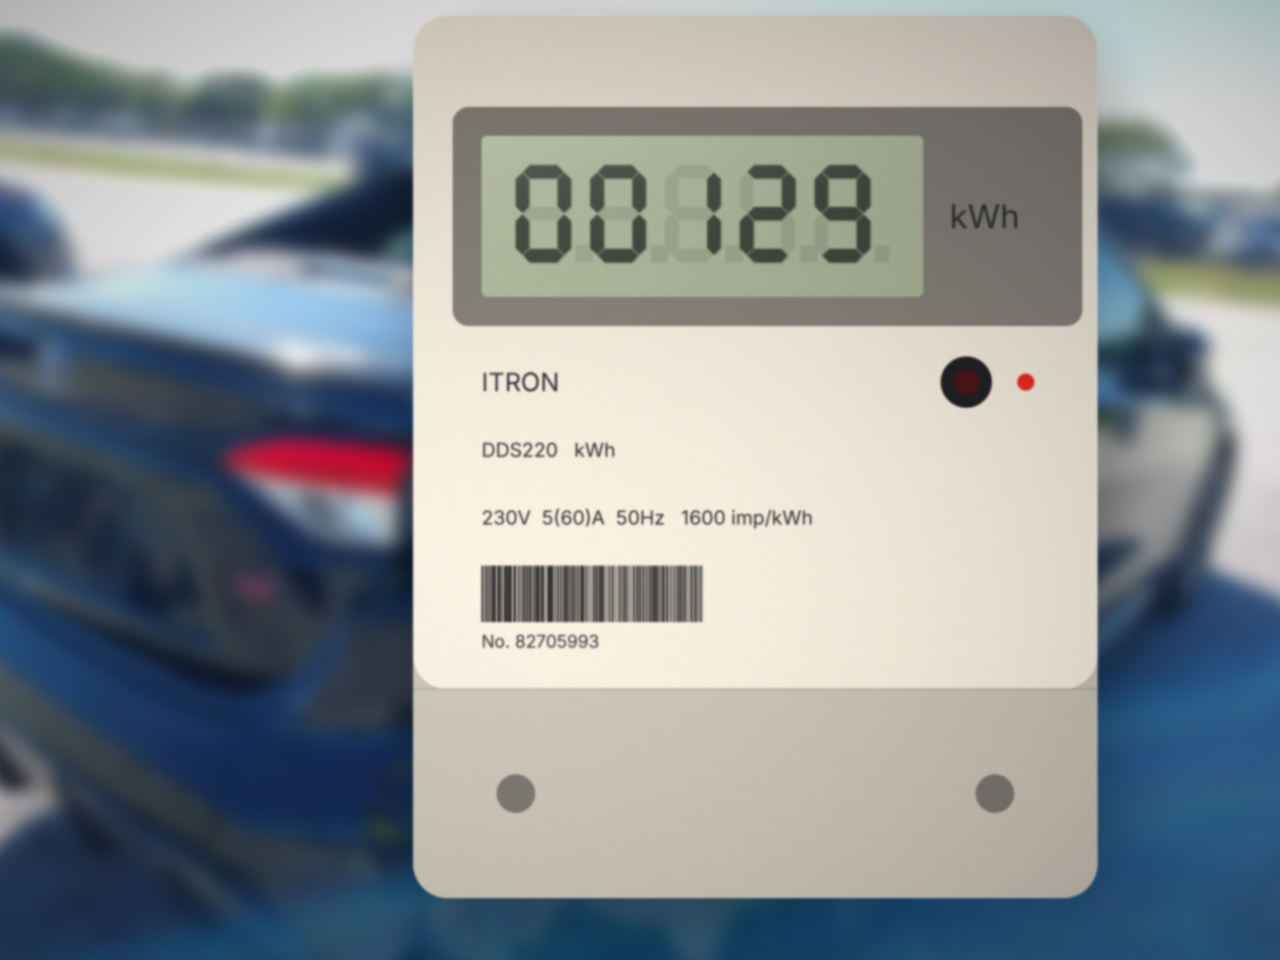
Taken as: 129 kWh
